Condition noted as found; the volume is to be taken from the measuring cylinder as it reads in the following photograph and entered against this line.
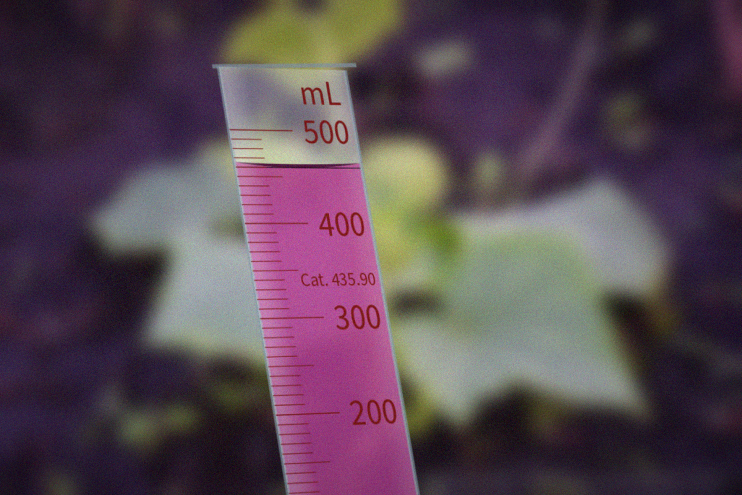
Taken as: 460 mL
